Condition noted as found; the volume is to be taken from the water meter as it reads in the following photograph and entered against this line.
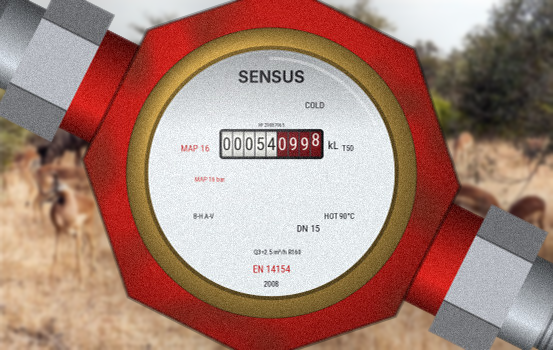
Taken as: 54.0998 kL
